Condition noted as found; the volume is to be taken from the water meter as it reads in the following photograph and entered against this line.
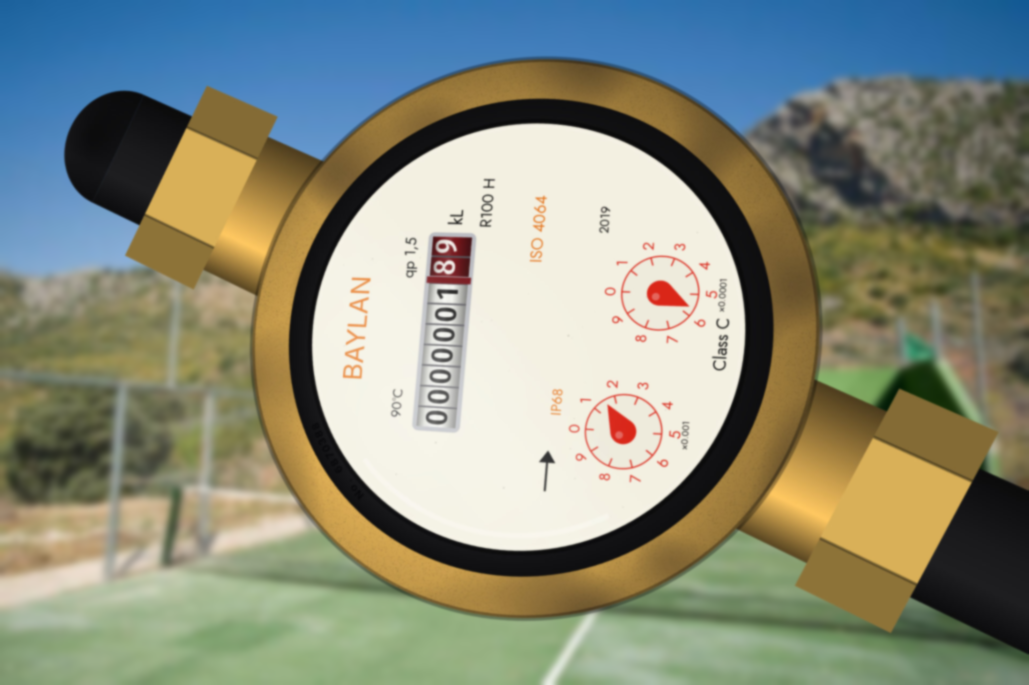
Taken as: 1.8915 kL
